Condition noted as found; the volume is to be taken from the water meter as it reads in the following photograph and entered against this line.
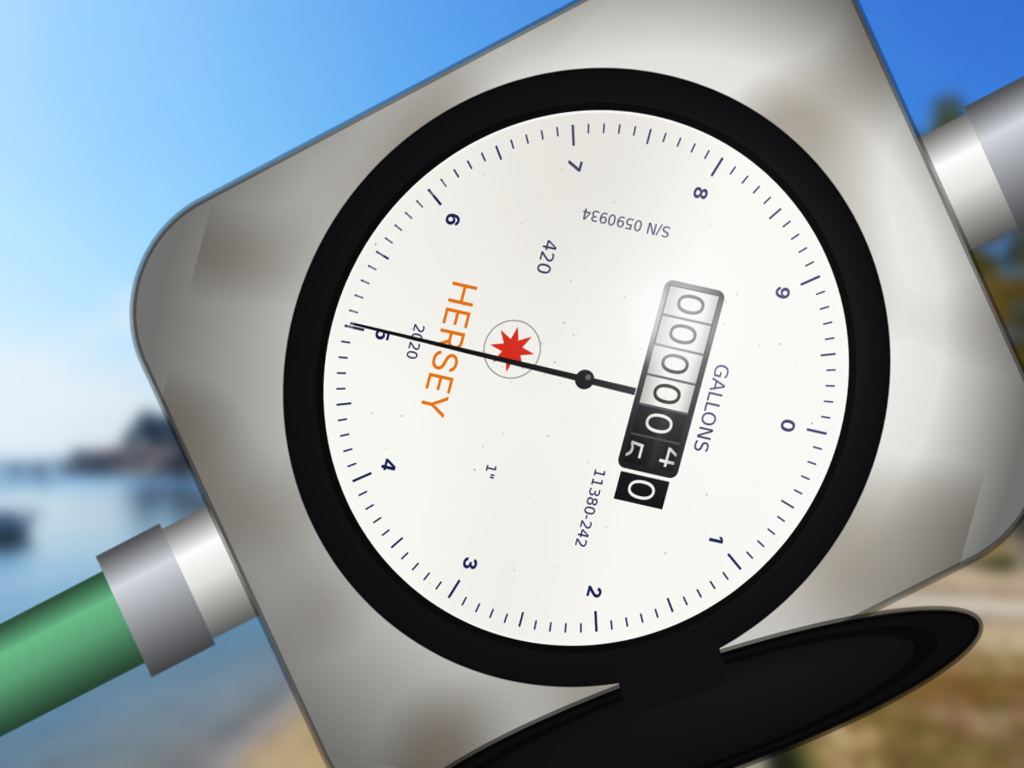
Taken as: 45.0 gal
